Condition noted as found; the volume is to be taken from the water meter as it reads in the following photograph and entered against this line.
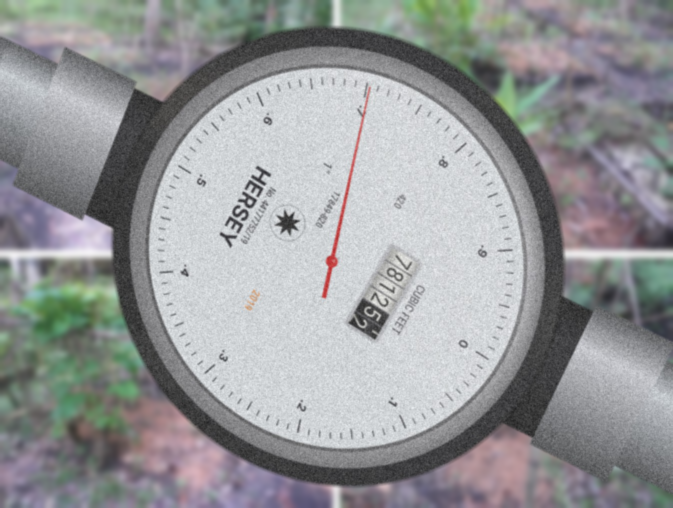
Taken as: 781251.70 ft³
